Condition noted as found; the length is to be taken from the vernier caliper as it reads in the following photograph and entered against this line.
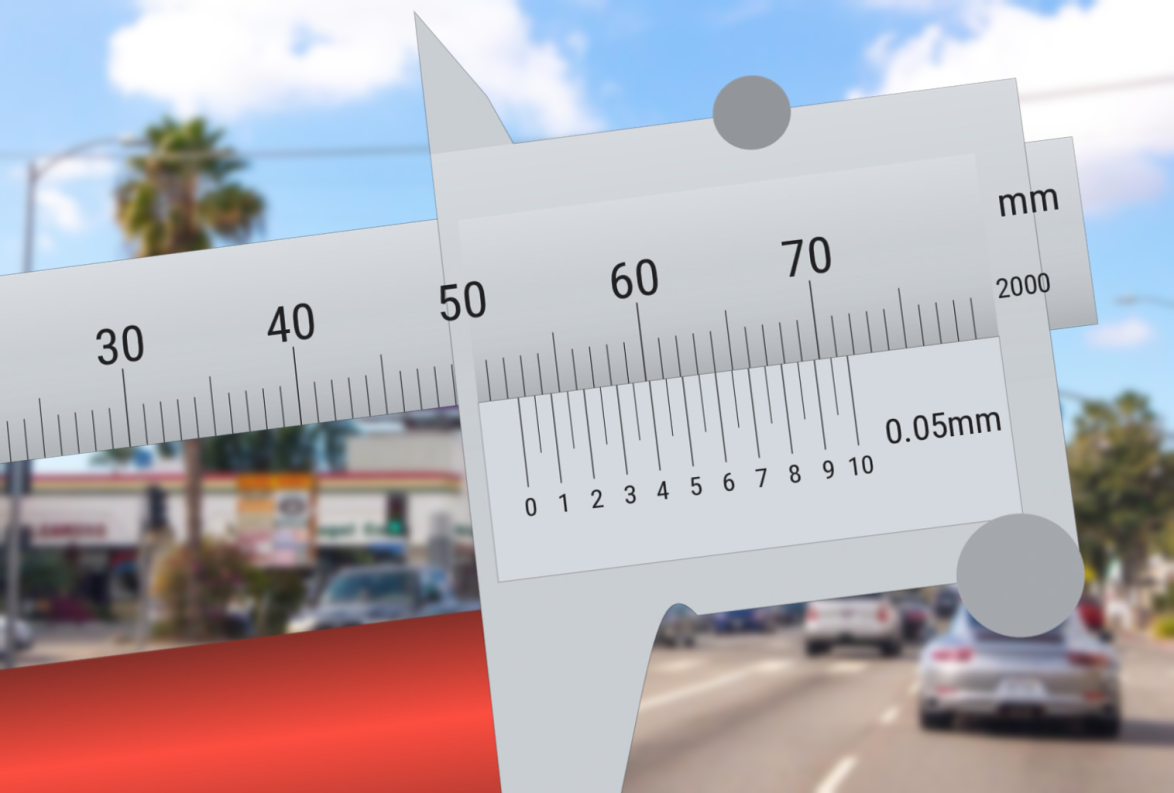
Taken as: 52.6 mm
